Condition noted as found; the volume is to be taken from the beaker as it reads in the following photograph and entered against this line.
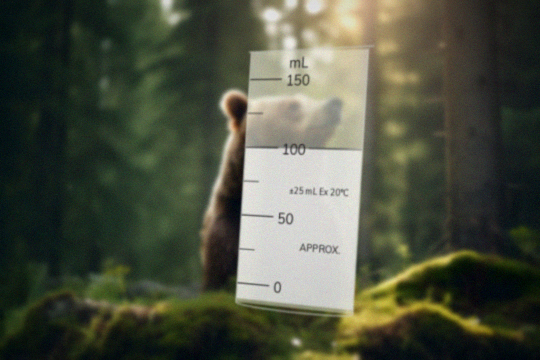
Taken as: 100 mL
